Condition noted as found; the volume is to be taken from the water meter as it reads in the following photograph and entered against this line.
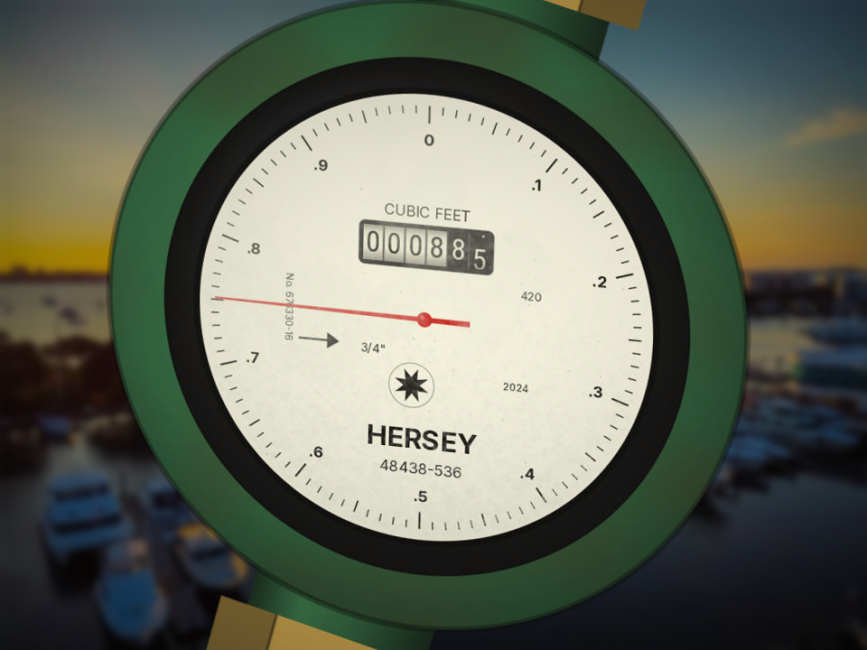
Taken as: 884.75 ft³
